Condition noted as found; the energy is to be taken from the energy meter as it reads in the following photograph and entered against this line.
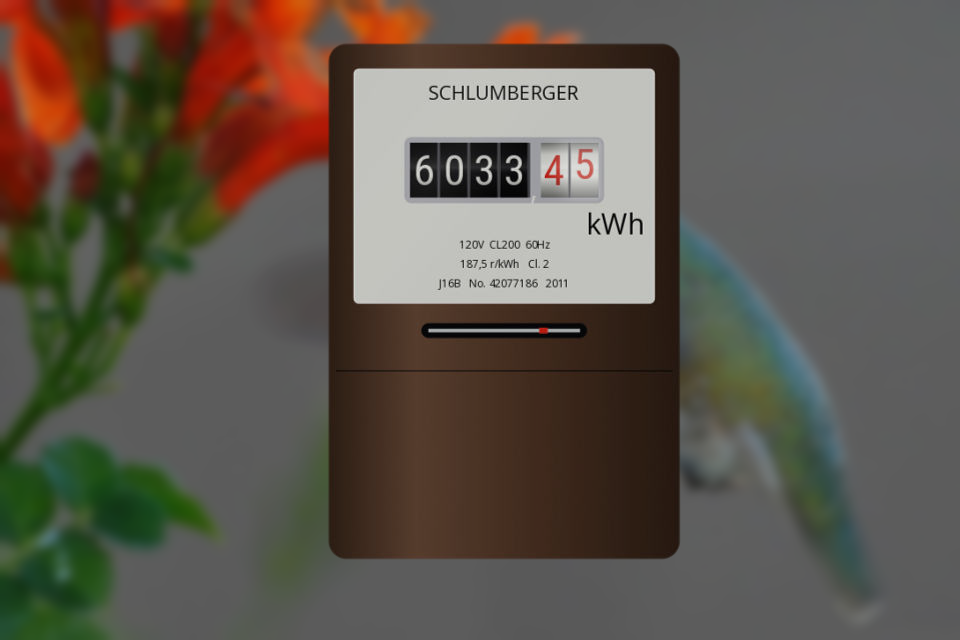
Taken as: 6033.45 kWh
